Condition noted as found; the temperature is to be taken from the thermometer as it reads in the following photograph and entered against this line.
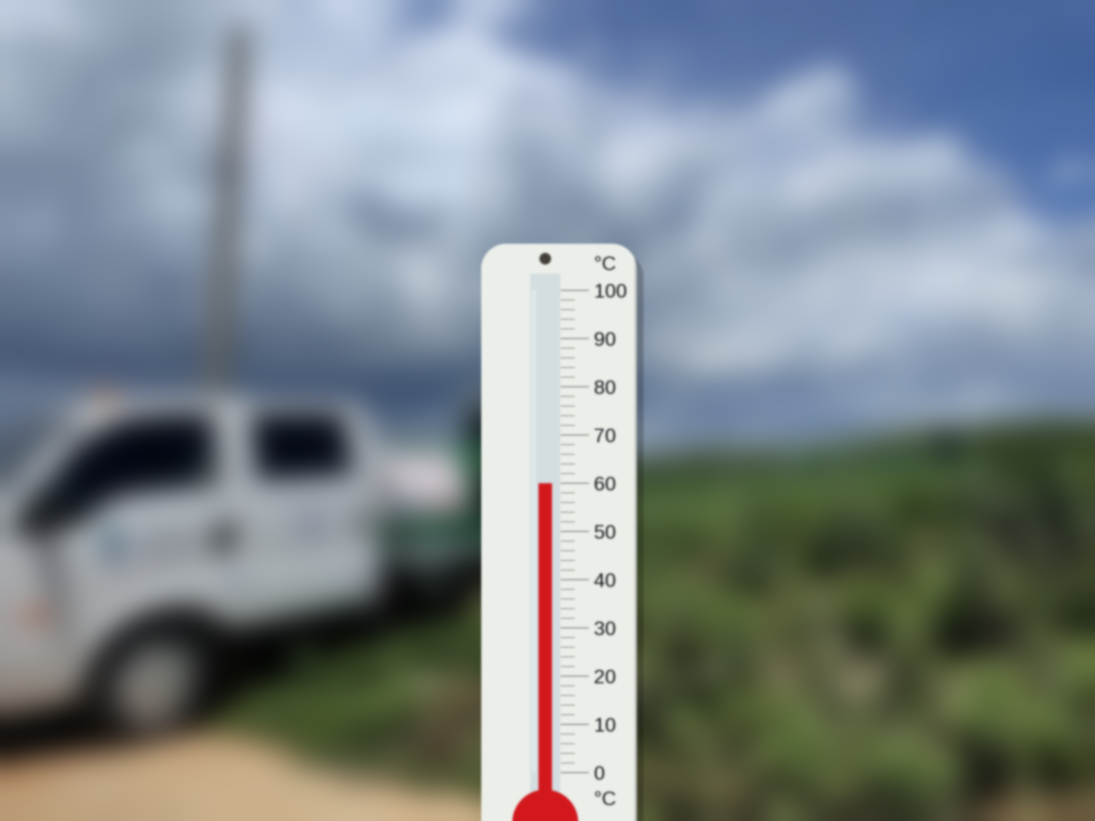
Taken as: 60 °C
